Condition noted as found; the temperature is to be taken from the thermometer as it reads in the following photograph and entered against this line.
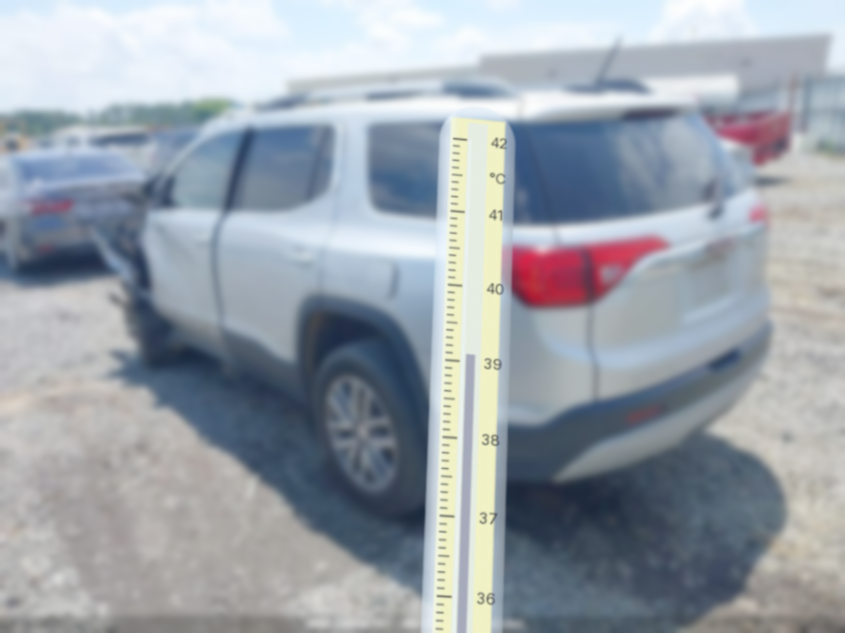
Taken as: 39.1 °C
